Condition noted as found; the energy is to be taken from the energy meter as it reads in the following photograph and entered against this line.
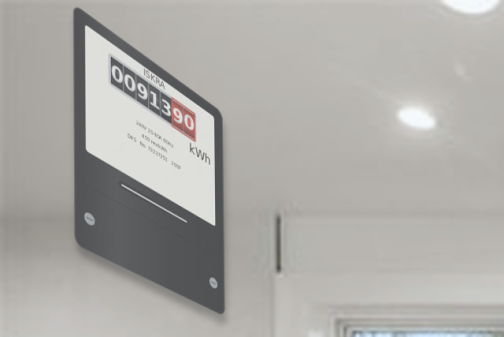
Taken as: 913.90 kWh
